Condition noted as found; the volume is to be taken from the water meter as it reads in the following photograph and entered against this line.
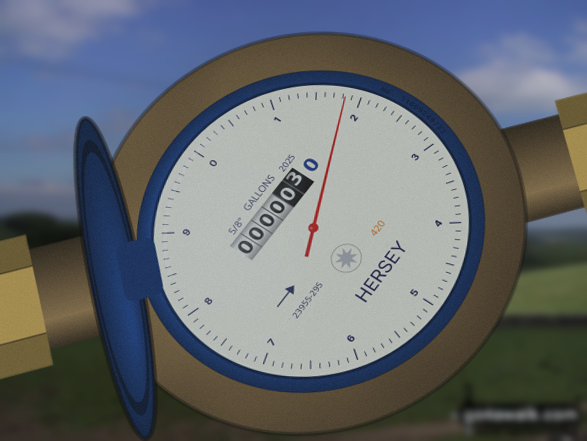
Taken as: 31.8 gal
